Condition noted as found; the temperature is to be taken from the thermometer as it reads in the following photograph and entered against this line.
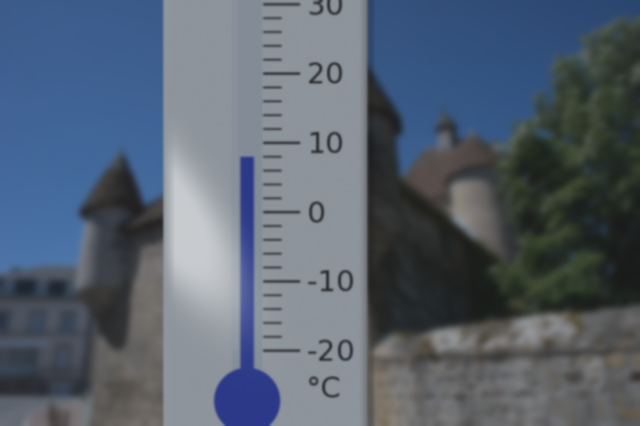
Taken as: 8 °C
